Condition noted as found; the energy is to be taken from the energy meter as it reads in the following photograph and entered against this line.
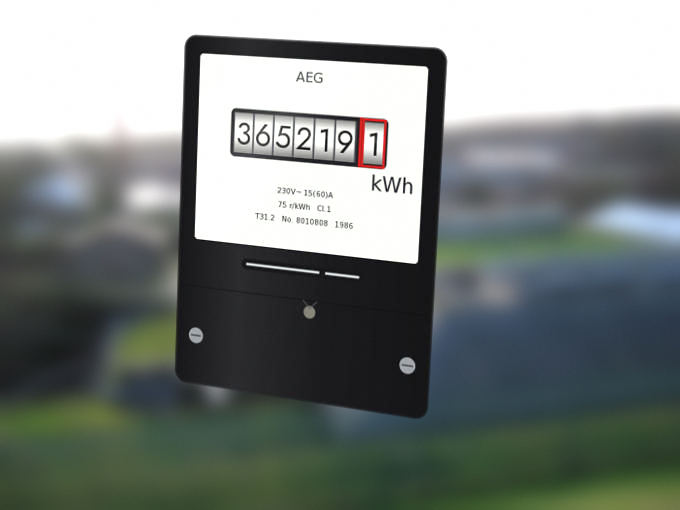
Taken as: 365219.1 kWh
